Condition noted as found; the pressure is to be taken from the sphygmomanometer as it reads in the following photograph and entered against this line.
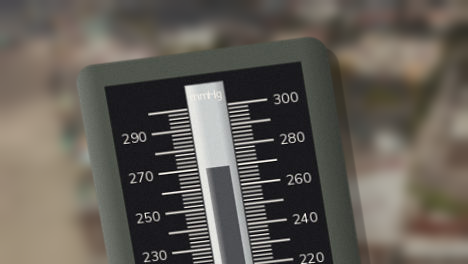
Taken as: 270 mmHg
